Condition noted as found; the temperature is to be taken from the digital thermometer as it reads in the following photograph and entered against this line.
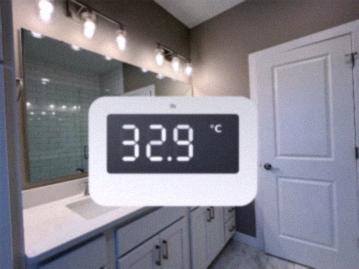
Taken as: 32.9 °C
